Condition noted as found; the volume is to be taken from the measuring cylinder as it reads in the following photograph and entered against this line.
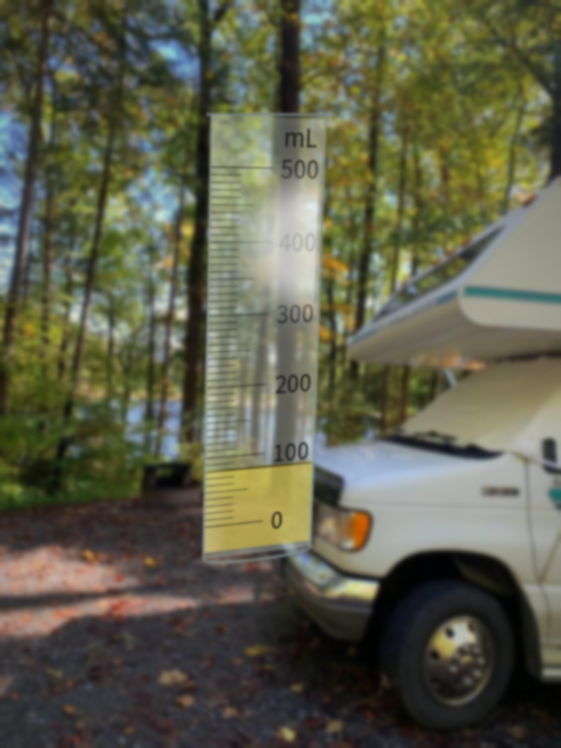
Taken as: 80 mL
